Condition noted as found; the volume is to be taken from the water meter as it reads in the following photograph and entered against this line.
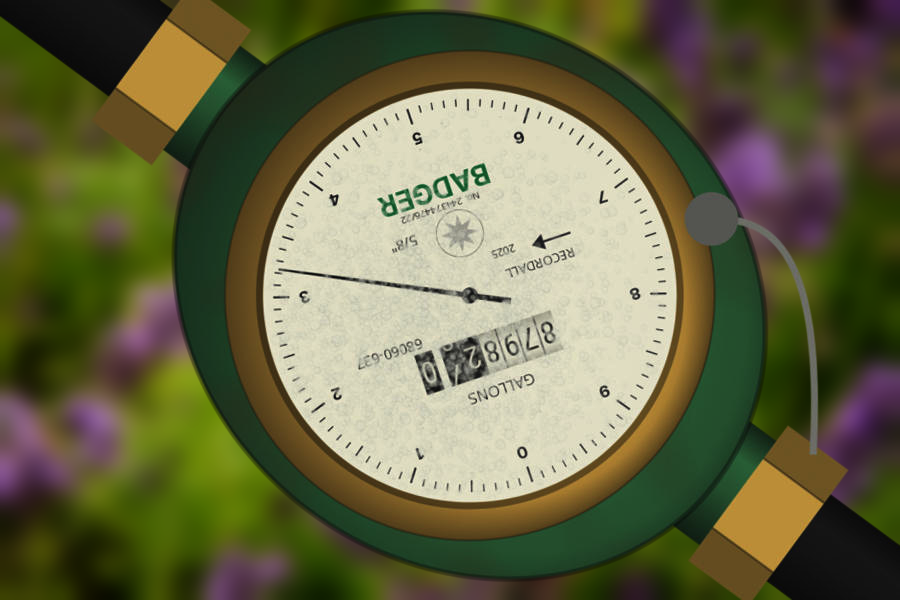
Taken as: 8798273.2 gal
